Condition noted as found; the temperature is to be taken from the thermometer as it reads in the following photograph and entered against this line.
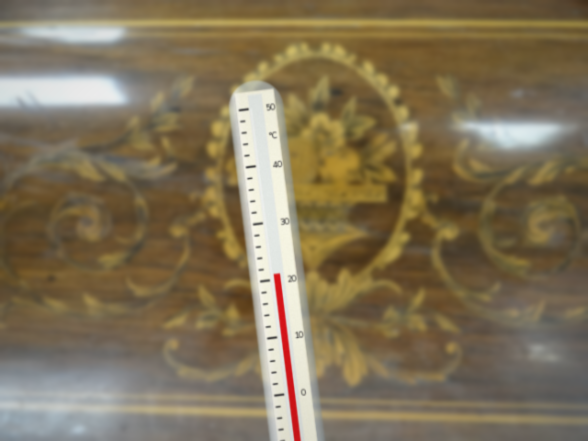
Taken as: 21 °C
